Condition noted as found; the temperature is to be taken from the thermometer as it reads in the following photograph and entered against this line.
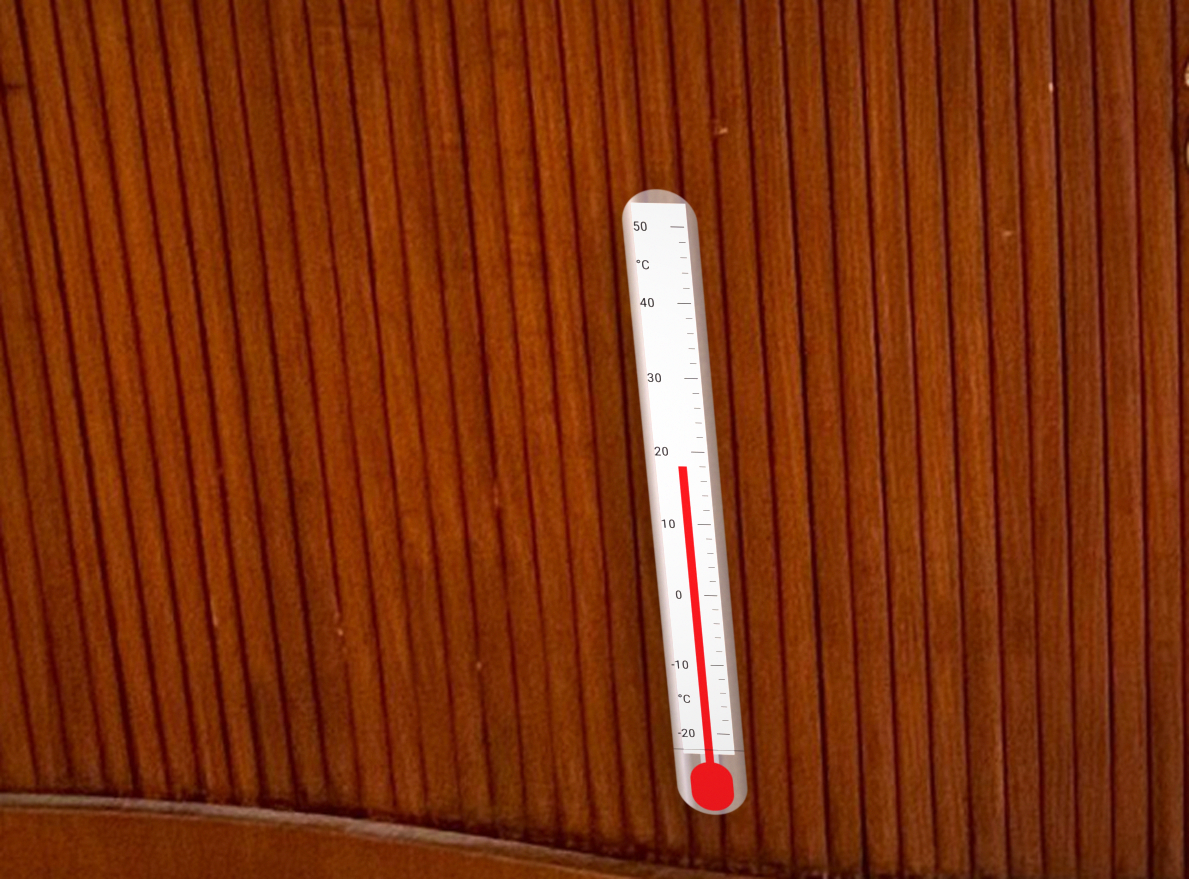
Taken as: 18 °C
